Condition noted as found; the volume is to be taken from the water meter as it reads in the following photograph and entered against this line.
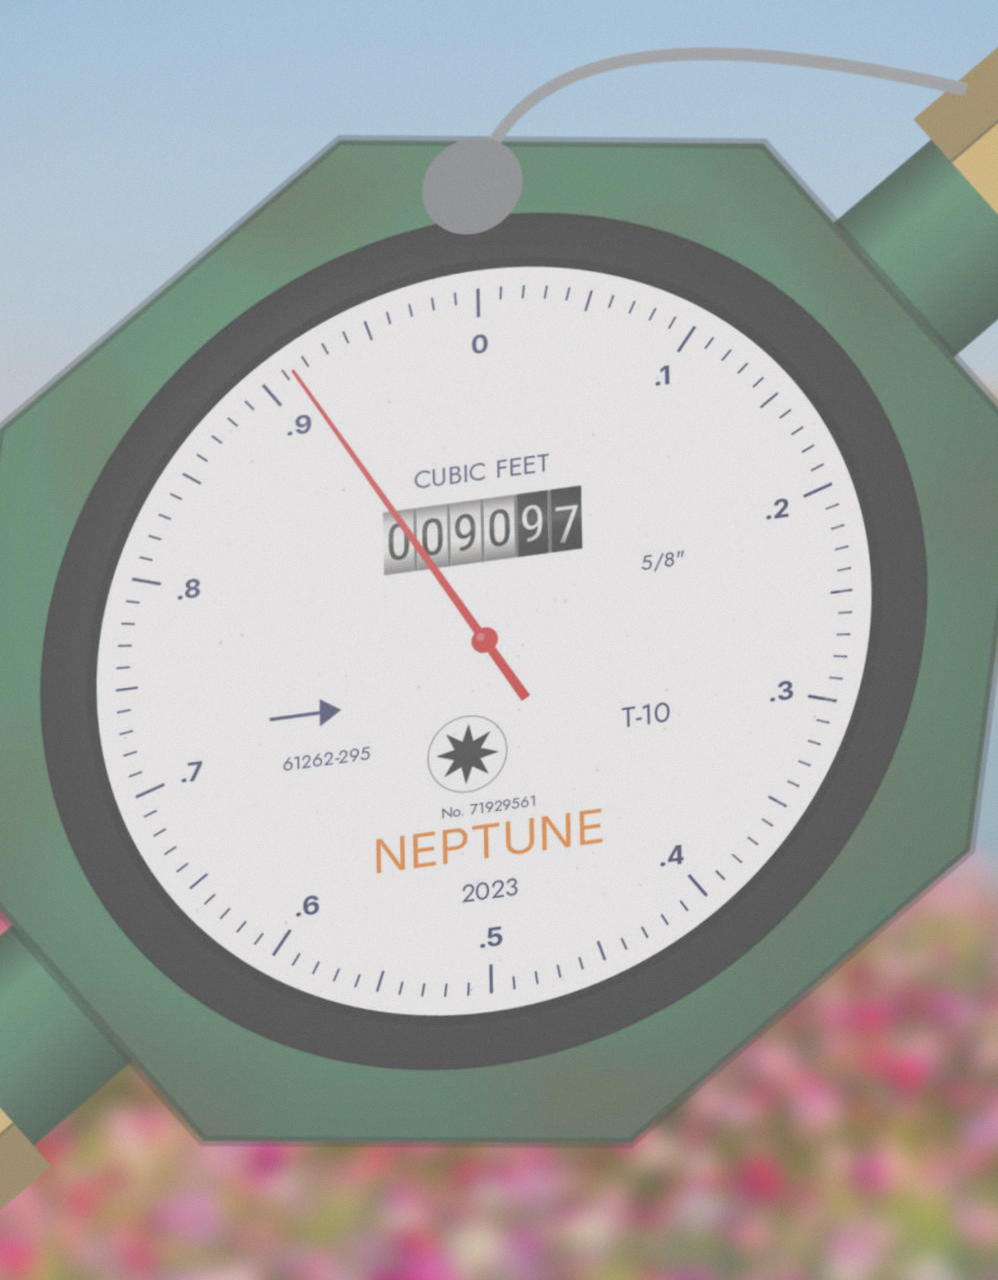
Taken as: 9096.91 ft³
